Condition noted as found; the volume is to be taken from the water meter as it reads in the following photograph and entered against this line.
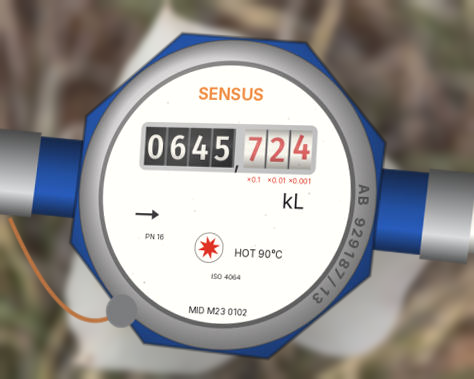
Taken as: 645.724 kL
